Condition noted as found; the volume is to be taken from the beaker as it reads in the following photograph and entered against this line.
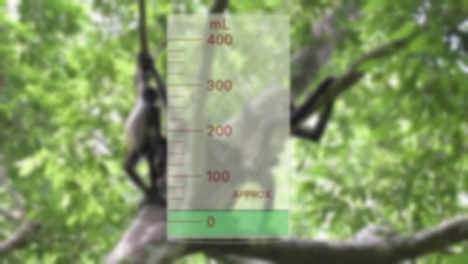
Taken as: 25 mL
